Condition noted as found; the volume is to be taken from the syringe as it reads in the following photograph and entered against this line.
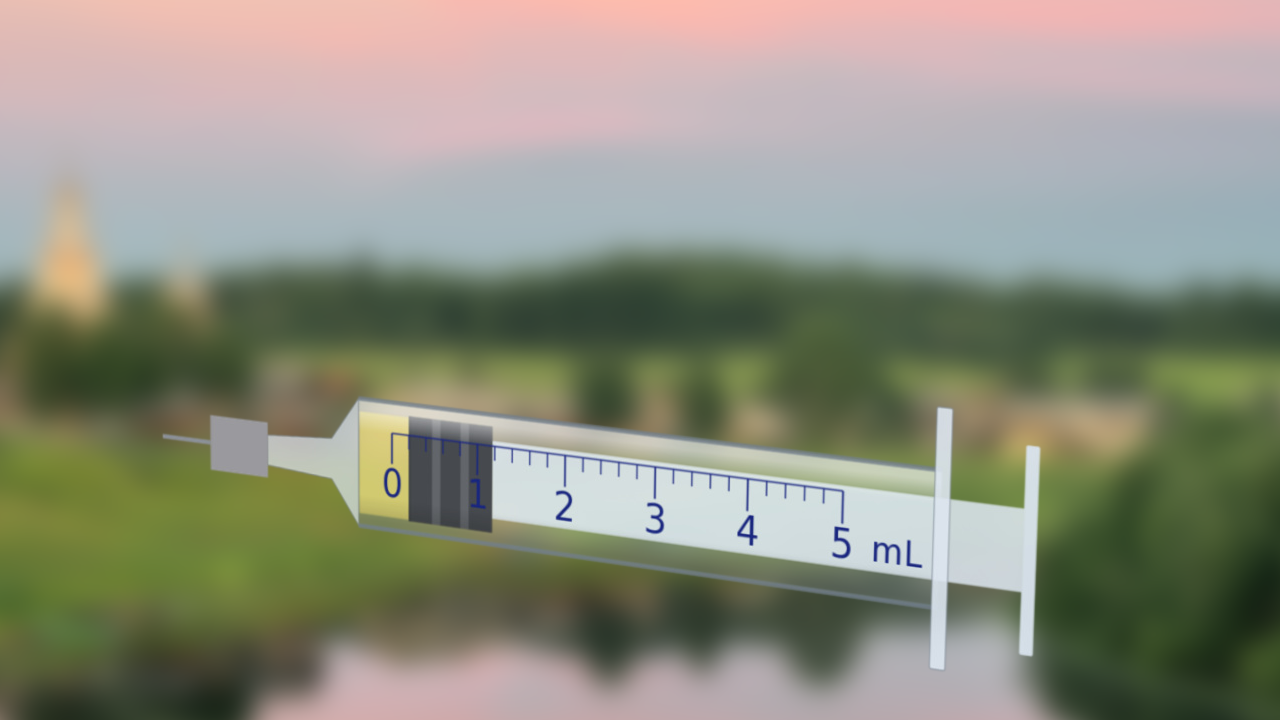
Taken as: 0.2 mL
